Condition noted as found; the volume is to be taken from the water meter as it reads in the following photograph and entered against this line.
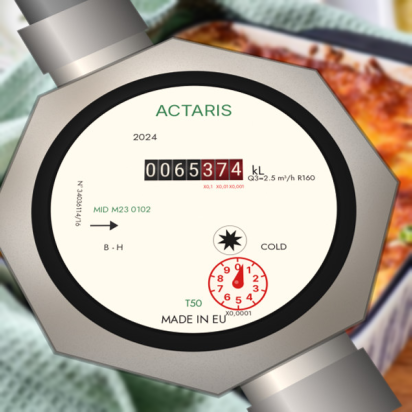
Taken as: 65.3740 kL
